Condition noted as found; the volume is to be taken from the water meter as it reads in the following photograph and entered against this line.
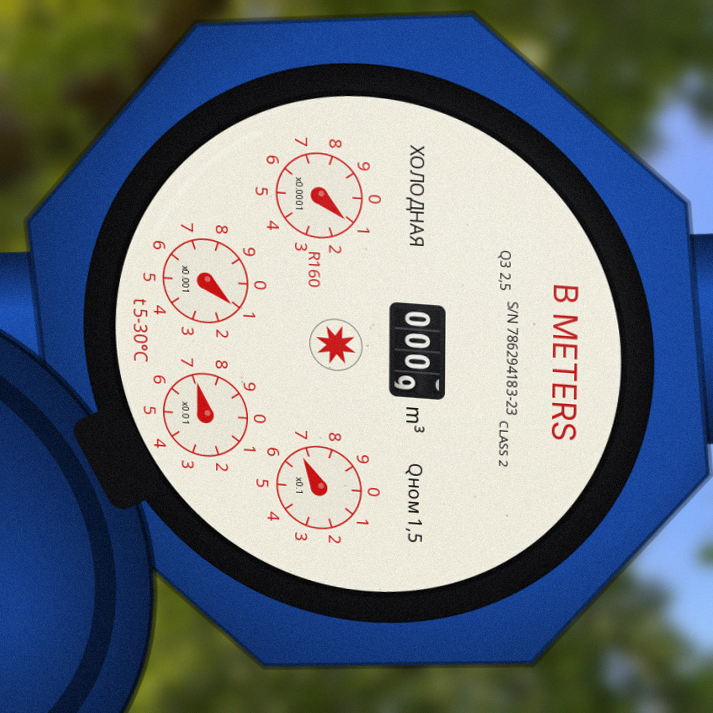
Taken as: 8.6711 m³
